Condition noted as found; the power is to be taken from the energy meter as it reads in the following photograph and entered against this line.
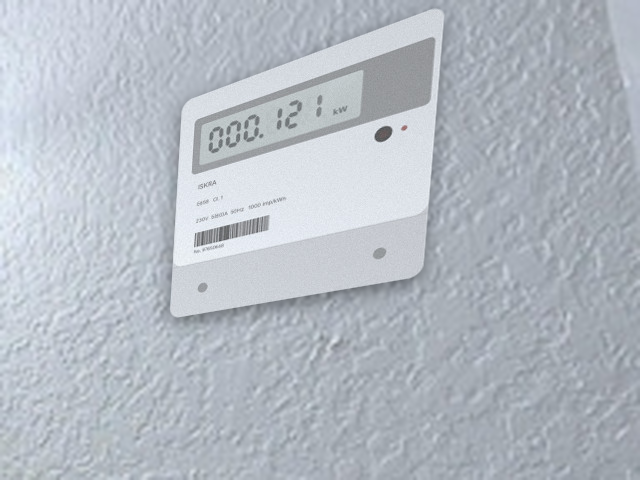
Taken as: 0.121 kW
